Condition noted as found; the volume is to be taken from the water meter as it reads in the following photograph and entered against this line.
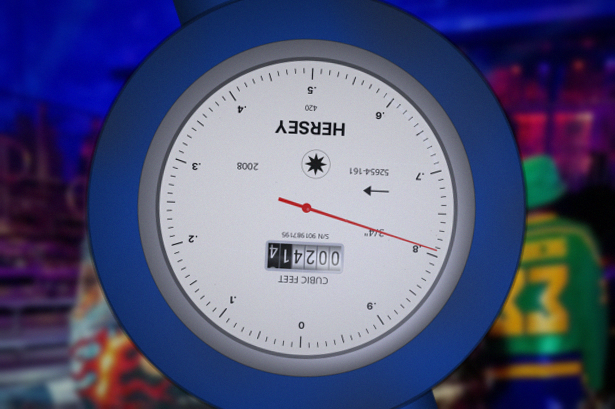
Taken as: 2413.79 ft³
